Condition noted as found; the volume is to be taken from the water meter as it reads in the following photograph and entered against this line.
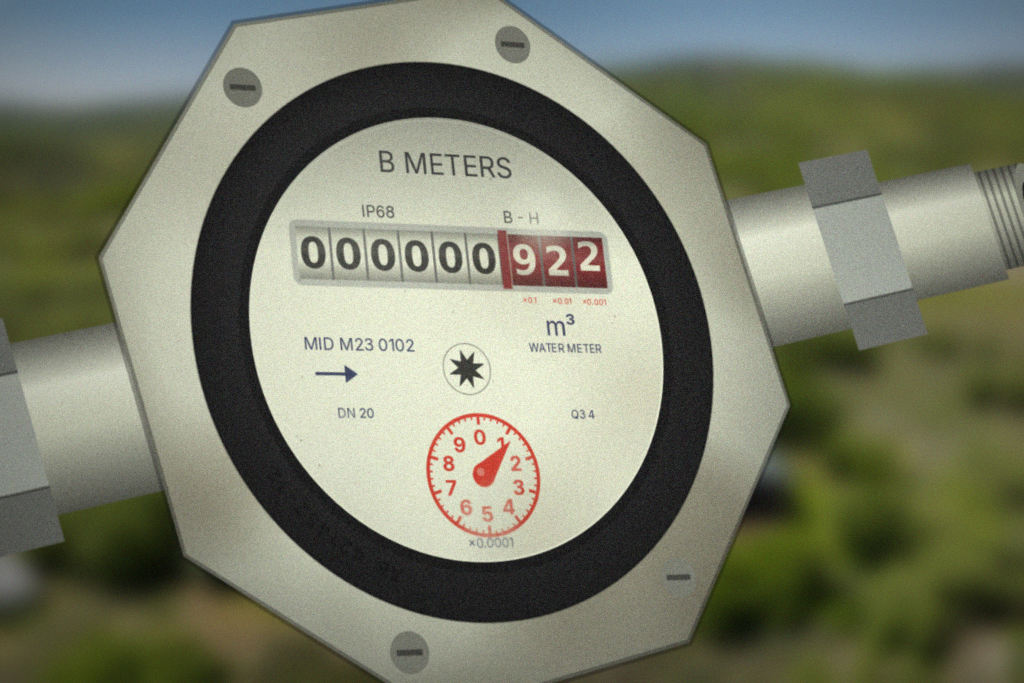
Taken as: 0.9221 m³
